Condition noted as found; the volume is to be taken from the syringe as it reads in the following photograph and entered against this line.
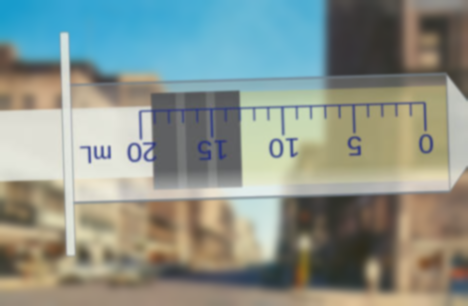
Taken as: 13 mL
